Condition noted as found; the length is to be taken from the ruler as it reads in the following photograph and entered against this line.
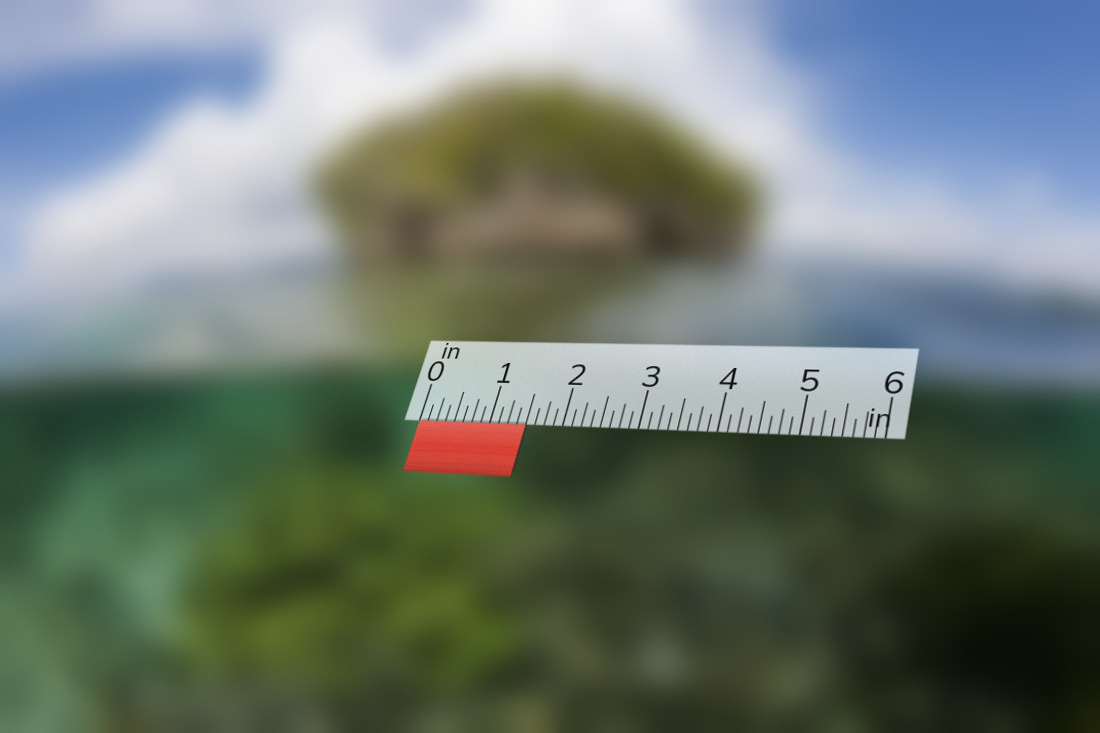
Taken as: 1.5 in
